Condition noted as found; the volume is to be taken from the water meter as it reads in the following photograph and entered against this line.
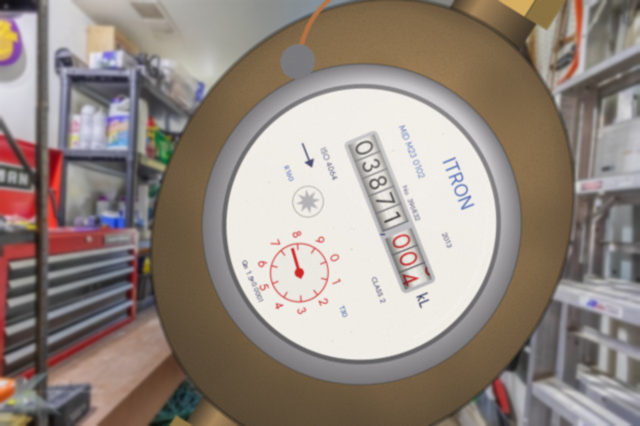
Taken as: 3871.0037 kL
